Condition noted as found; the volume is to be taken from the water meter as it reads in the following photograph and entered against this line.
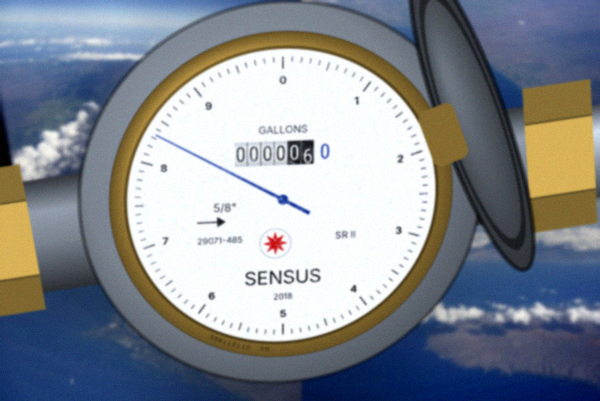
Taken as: 58.3 gal
